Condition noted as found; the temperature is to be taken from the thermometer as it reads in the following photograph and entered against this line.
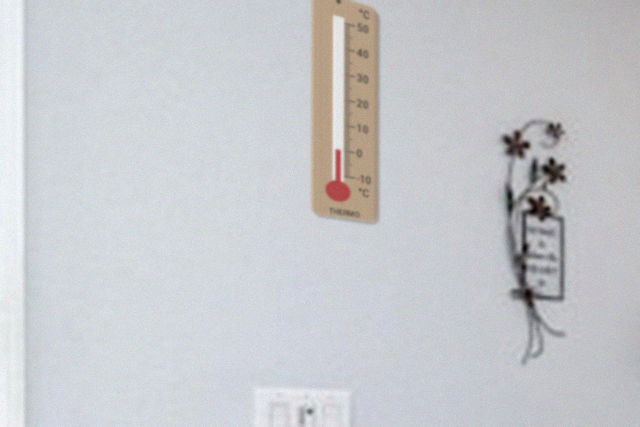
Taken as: 0 °C
